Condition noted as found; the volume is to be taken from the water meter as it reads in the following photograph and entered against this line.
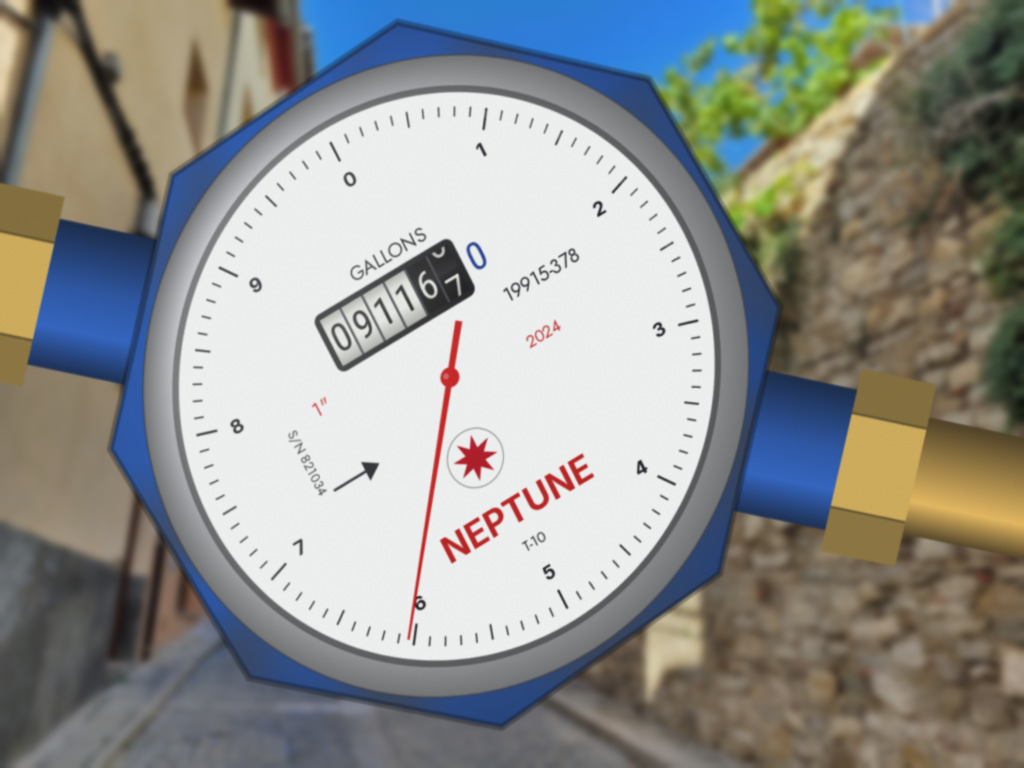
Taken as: 911666.0 gal
